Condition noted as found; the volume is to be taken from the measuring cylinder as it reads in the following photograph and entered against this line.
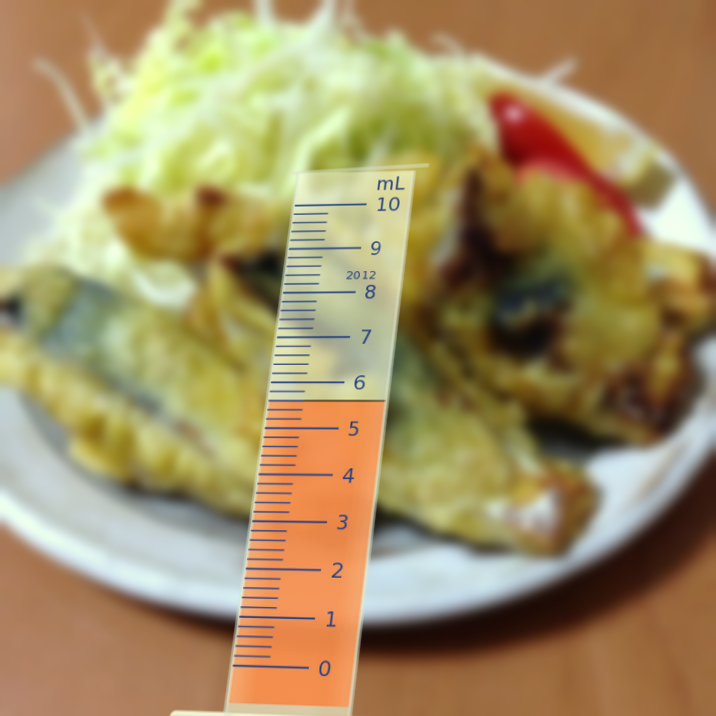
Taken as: 5.6 mL
